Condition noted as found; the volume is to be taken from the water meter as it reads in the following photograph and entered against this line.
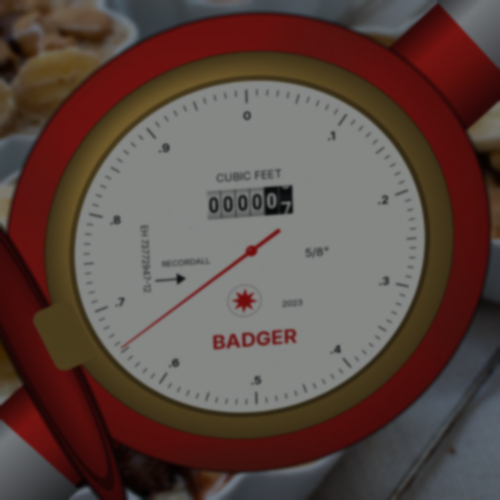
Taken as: 6.65 ft³
